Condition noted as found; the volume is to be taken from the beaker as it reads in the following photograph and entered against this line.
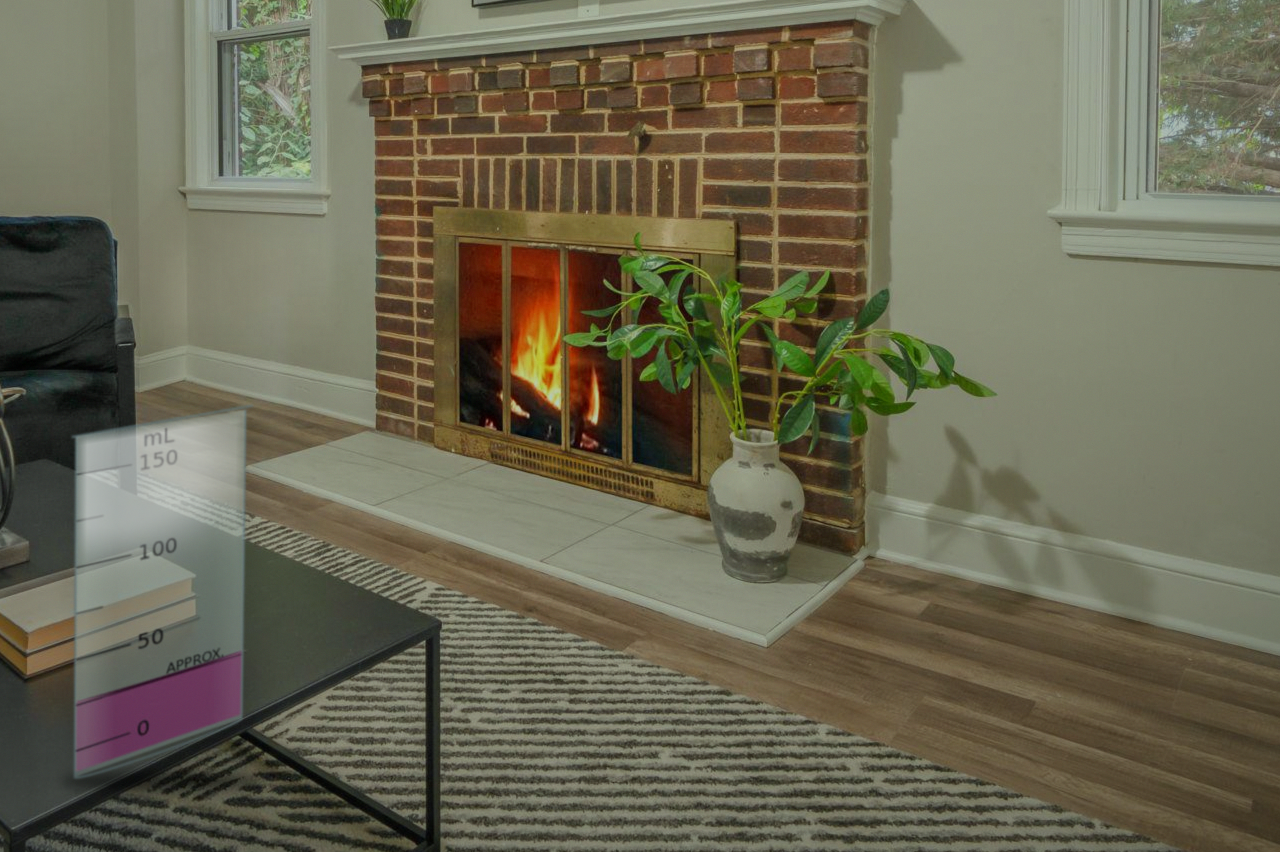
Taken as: 25 mL
